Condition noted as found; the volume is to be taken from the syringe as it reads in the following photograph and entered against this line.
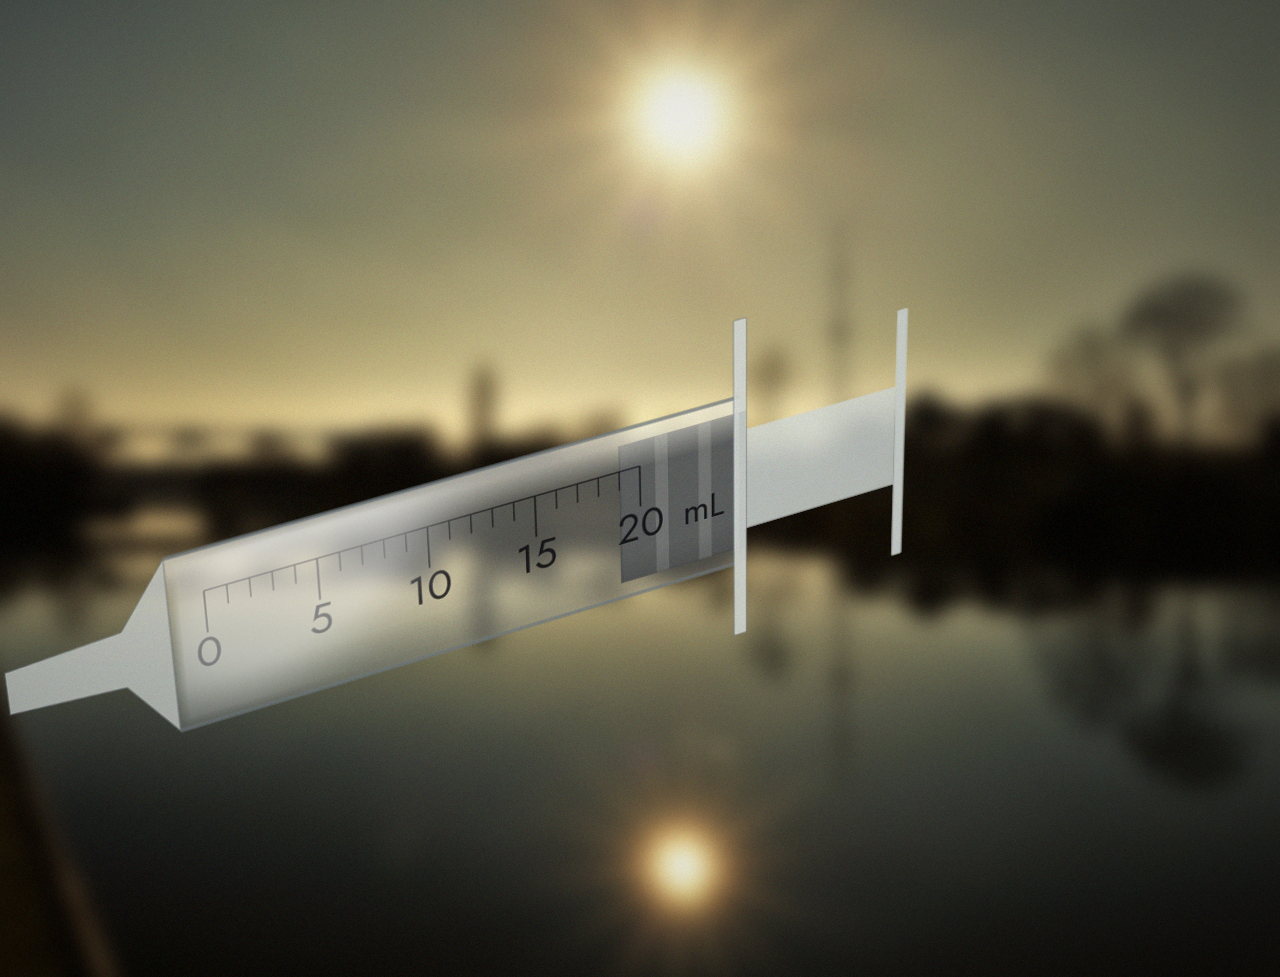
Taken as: 19 mL
